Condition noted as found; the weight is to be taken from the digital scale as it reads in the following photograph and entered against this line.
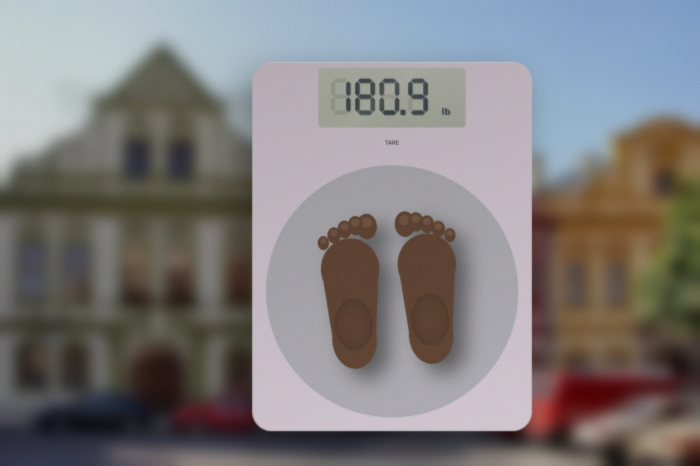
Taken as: 180.9 lb
